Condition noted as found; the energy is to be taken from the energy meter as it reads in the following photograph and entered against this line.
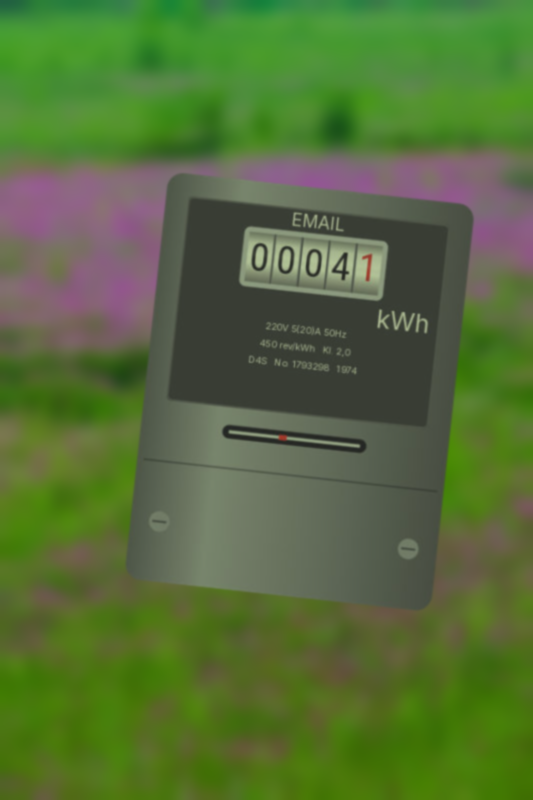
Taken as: 4.1 kWh
